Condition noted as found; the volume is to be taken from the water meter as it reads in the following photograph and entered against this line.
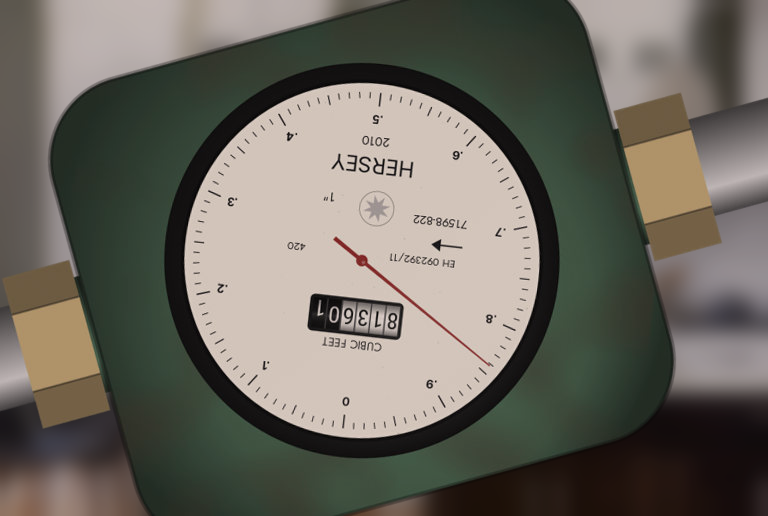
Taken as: 813600.84 ft³
